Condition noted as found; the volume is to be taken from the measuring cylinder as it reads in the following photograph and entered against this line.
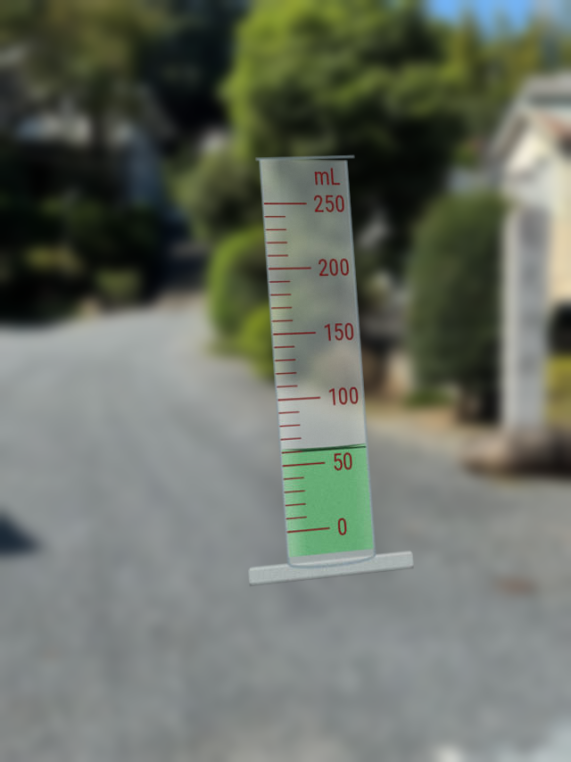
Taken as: 60 mL
